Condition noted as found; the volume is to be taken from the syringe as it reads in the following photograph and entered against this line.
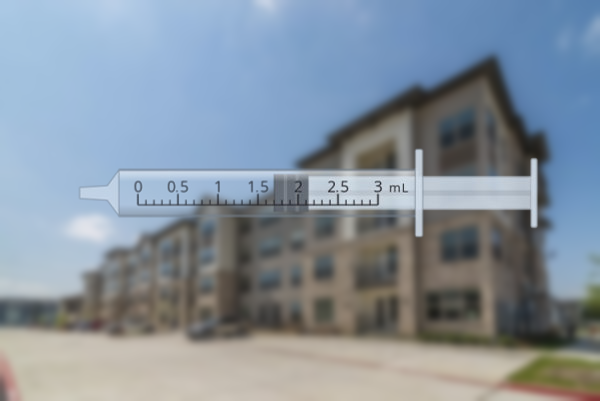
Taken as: 1.7 mL
